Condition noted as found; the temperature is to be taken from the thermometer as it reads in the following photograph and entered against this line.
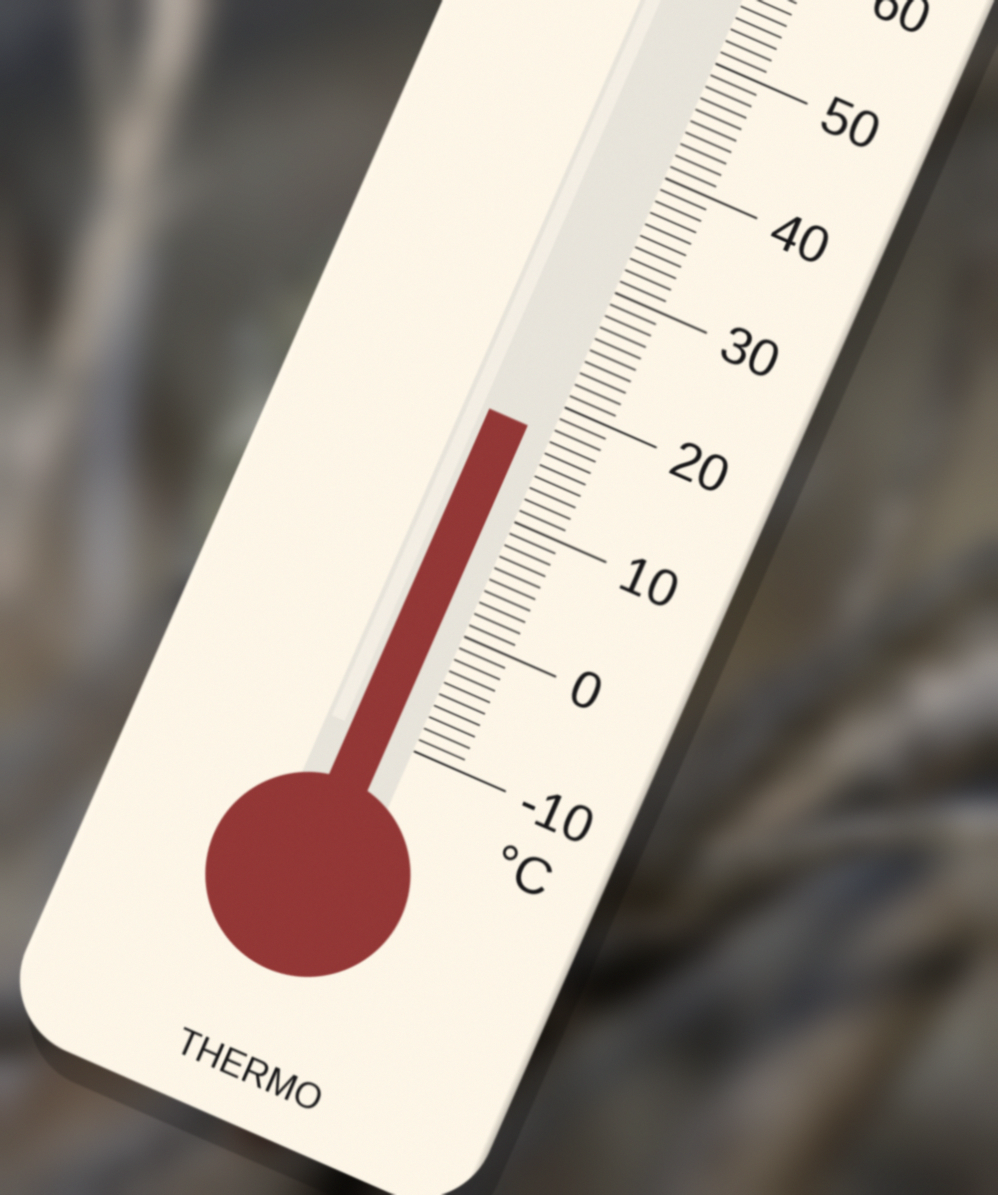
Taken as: 17.5 °C
